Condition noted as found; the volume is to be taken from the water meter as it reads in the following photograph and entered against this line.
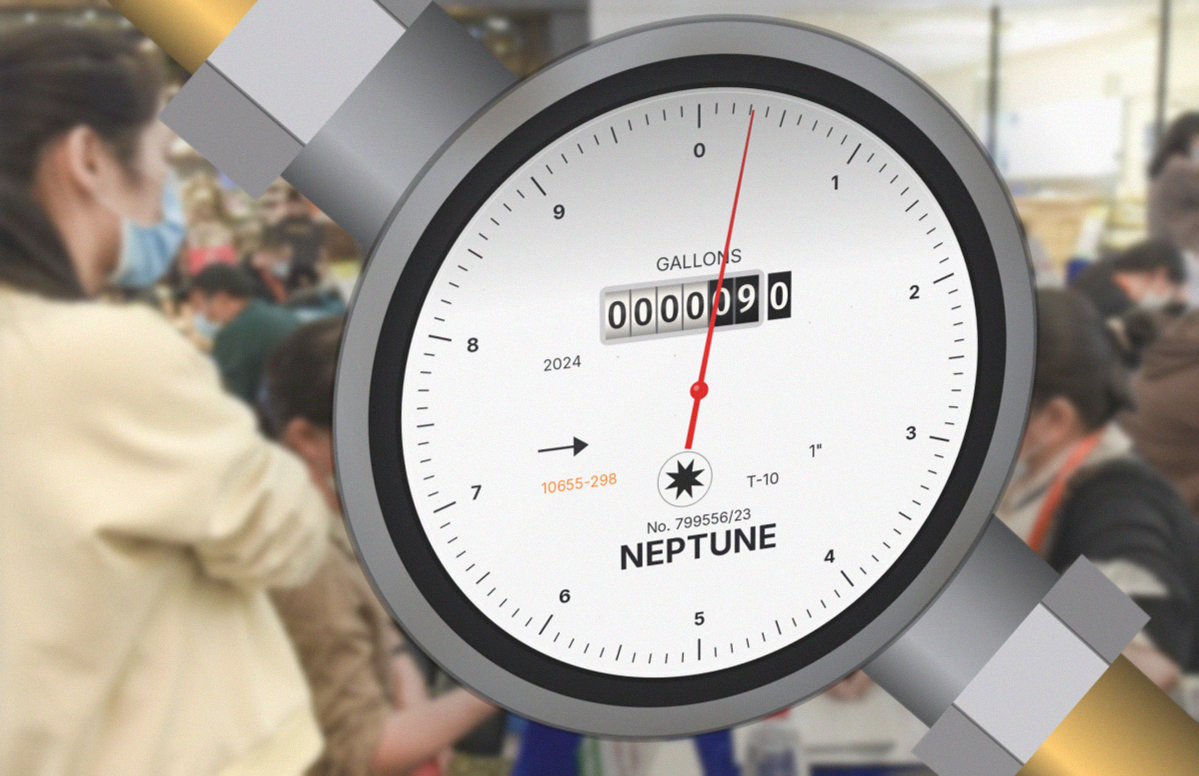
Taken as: 90.3 gal
